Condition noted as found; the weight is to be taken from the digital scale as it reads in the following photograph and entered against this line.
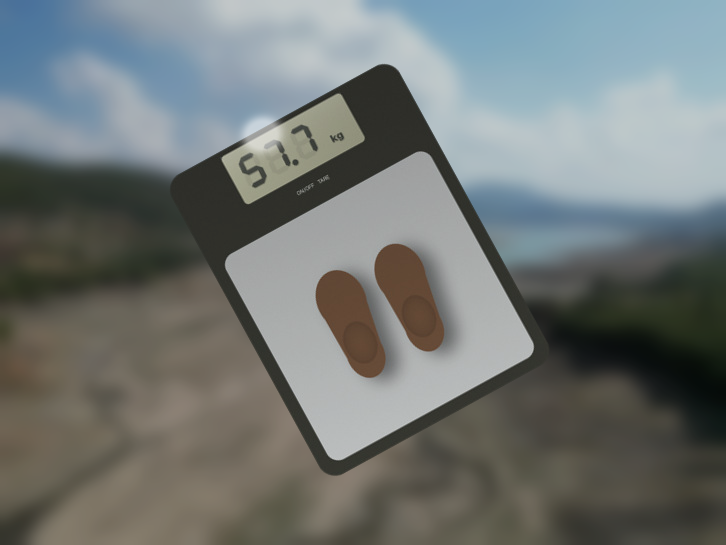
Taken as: 57.7 kg
